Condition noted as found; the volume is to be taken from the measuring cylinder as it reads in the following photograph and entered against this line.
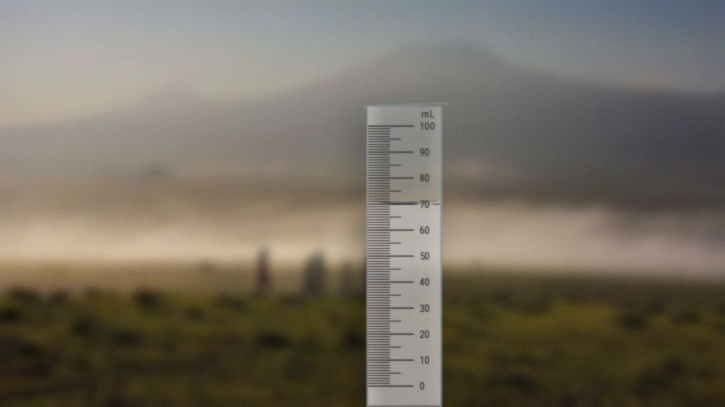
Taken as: 70 mL
